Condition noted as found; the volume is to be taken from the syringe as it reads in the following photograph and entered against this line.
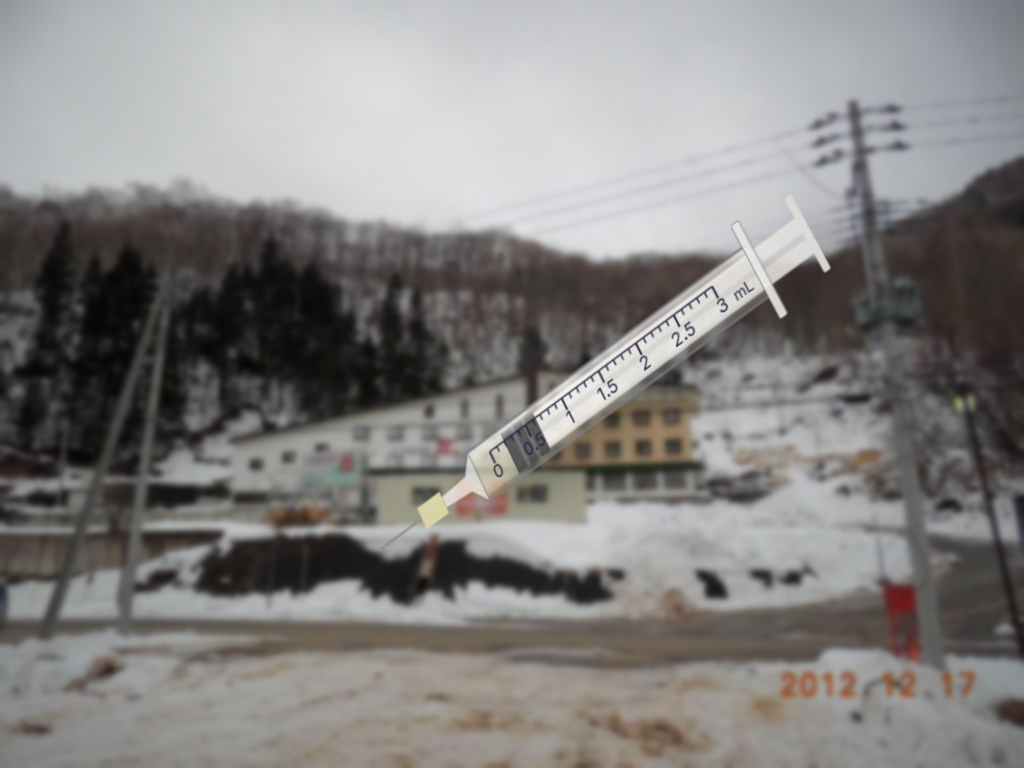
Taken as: 0.2 mL
